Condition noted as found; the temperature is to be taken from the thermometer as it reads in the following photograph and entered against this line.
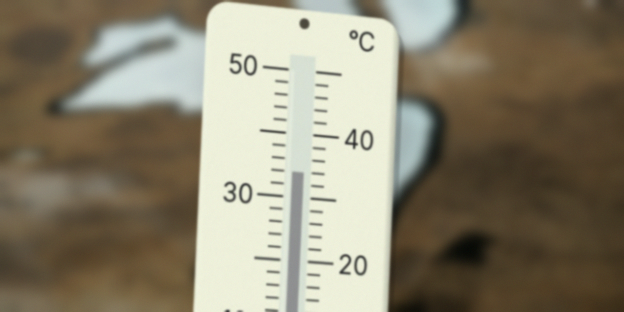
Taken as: 34 °C
